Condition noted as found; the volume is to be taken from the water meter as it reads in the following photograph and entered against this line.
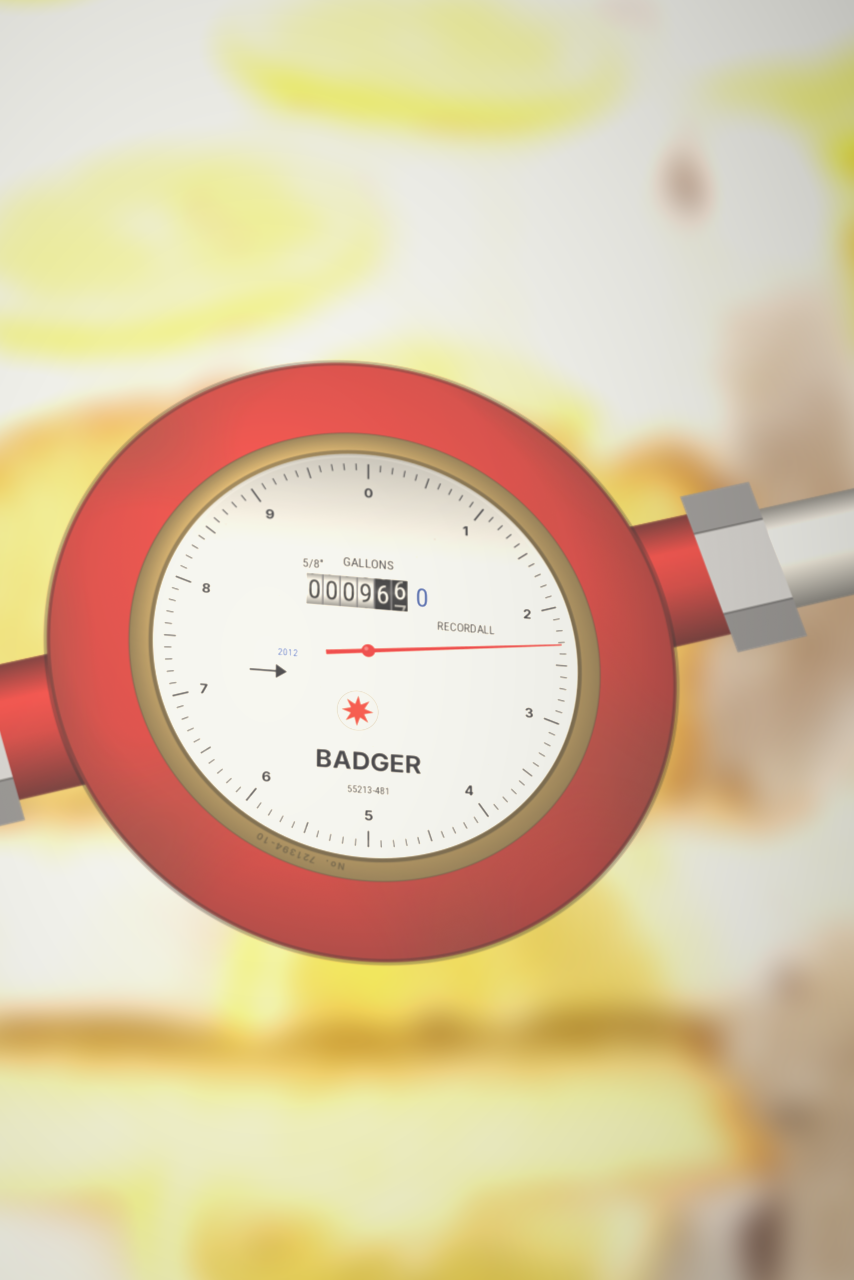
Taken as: 9662.3 gal
